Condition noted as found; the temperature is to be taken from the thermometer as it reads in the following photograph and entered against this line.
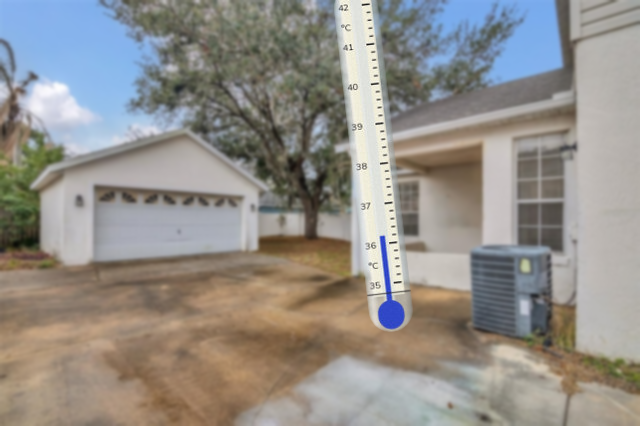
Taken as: 36.2 °C
